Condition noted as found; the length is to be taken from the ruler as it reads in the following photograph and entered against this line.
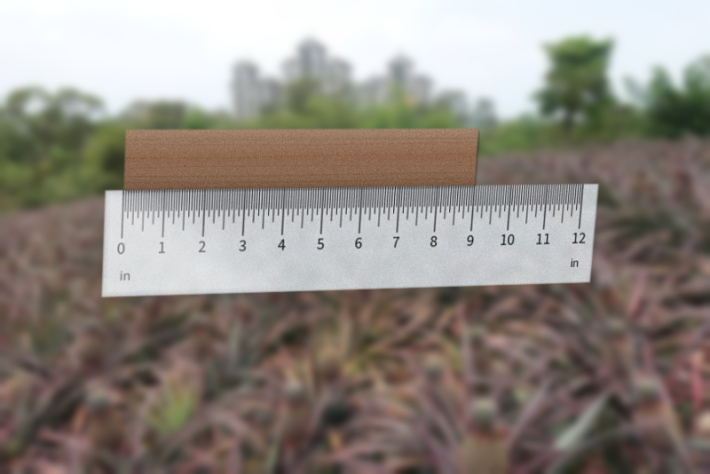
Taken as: 9 in
